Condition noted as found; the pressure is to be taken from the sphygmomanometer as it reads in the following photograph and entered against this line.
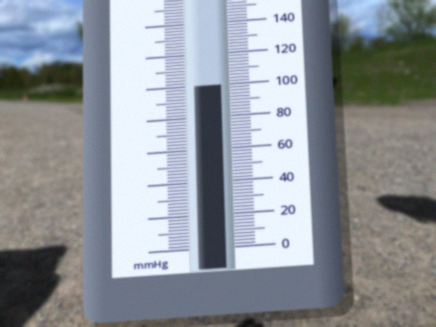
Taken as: 100 mmHg
